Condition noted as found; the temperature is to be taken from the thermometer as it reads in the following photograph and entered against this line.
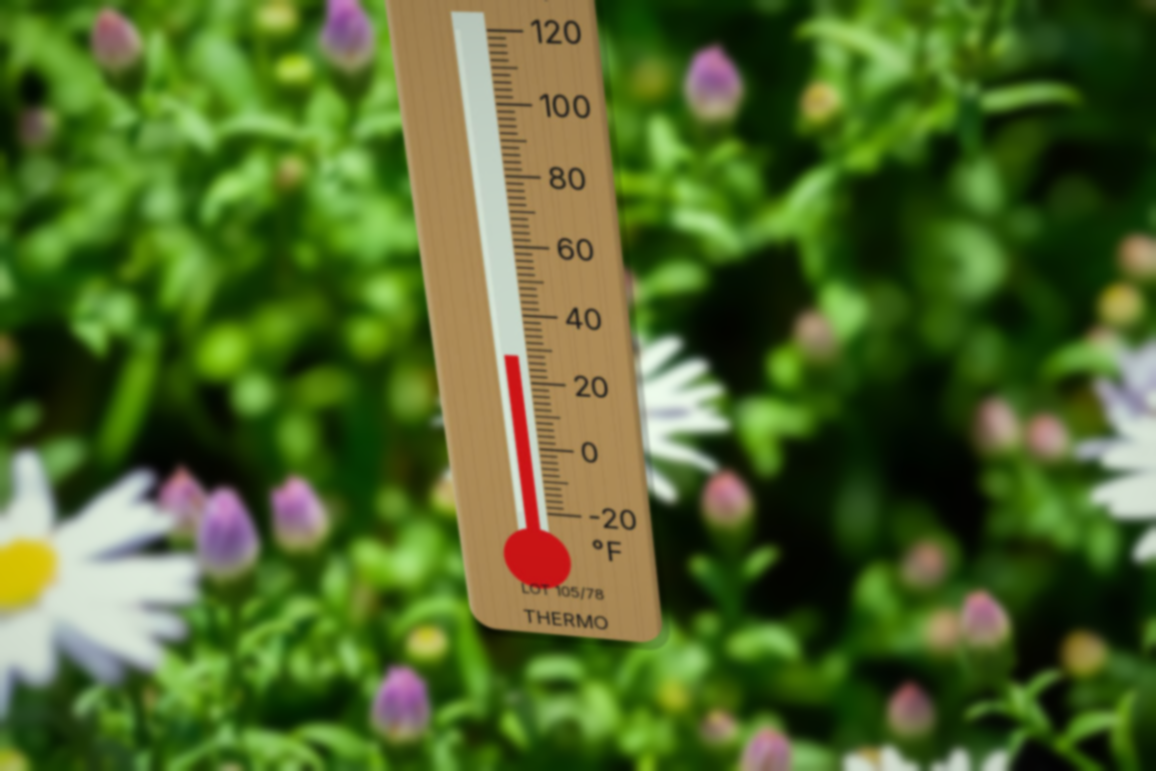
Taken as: 28 °F
